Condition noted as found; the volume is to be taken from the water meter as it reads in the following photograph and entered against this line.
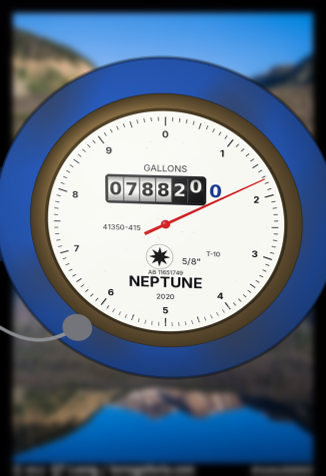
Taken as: 788201.7 gal
